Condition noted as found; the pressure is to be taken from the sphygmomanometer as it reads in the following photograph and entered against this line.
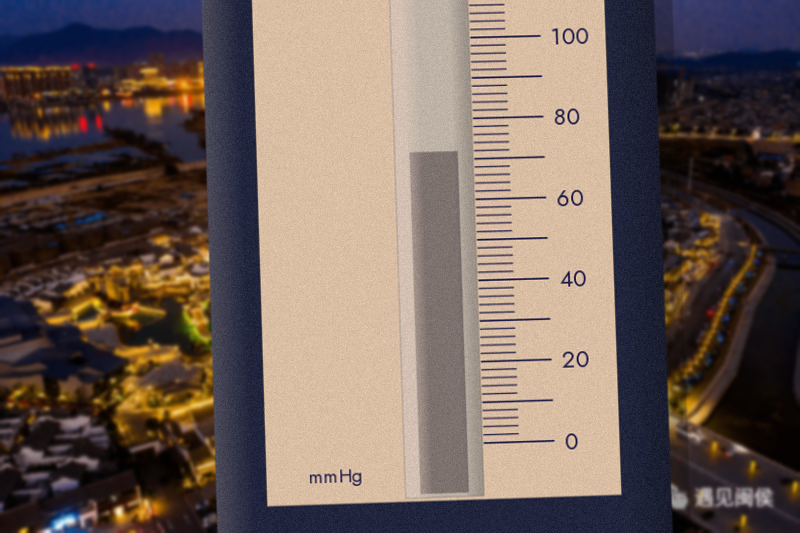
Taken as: 72 mmHg
